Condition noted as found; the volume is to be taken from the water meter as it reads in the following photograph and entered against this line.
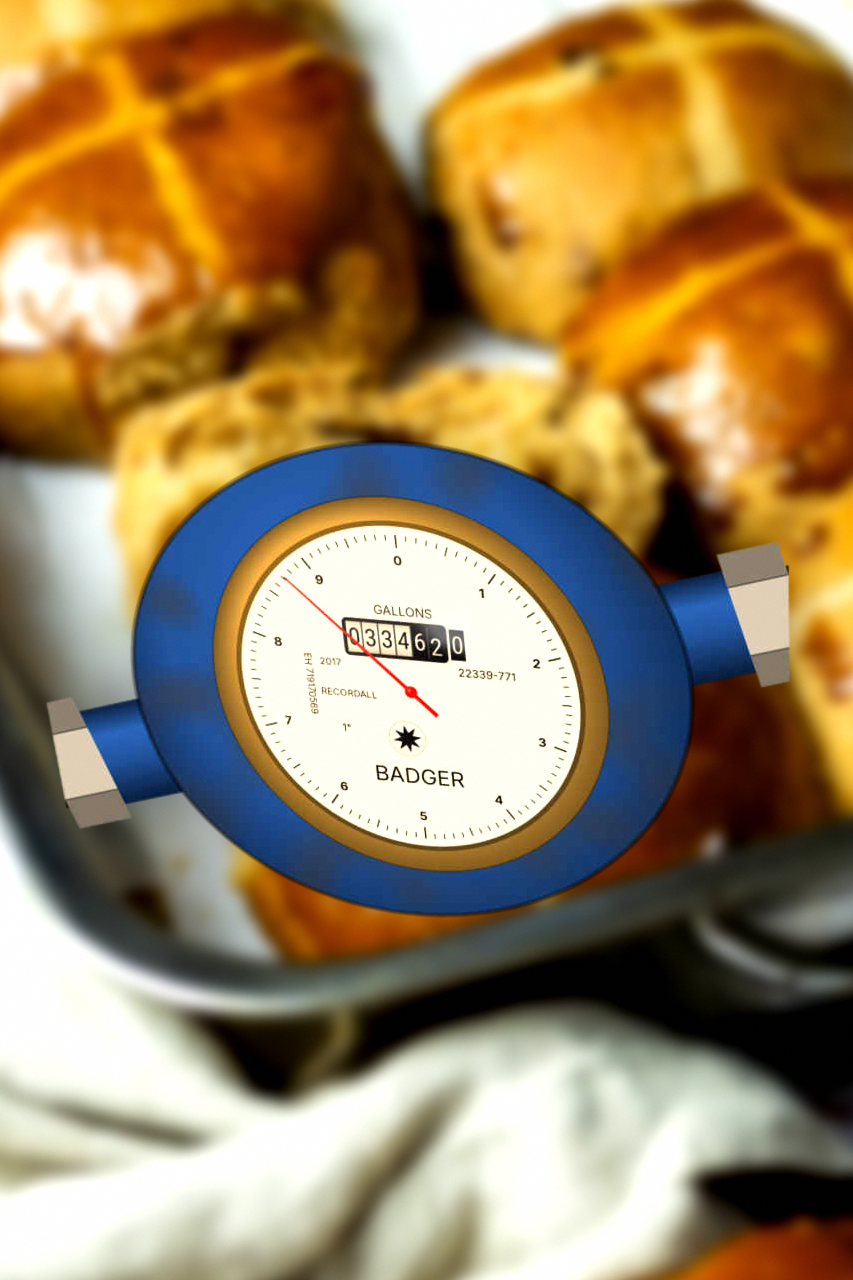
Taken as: 334618.7 gal
